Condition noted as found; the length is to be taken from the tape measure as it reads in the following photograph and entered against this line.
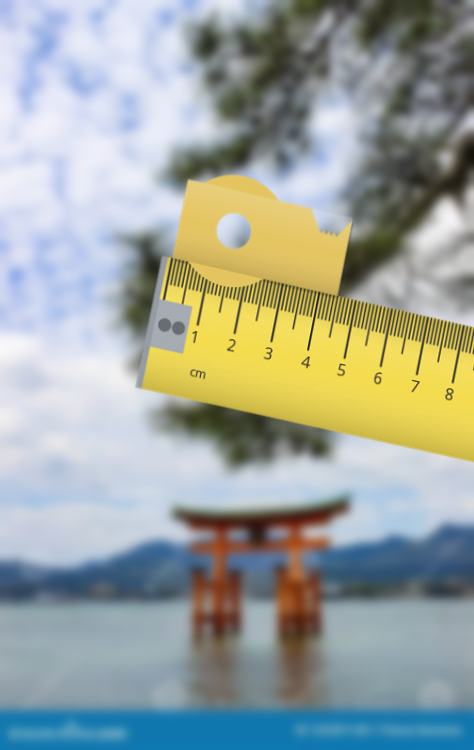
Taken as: 4.5 cm
